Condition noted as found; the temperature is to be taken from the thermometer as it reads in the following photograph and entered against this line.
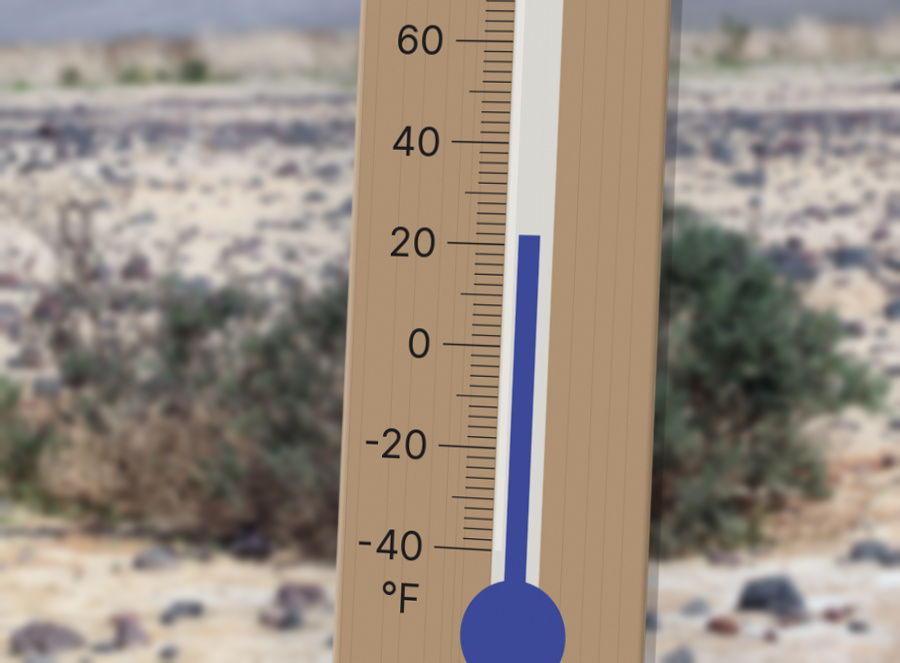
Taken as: 22 °F
